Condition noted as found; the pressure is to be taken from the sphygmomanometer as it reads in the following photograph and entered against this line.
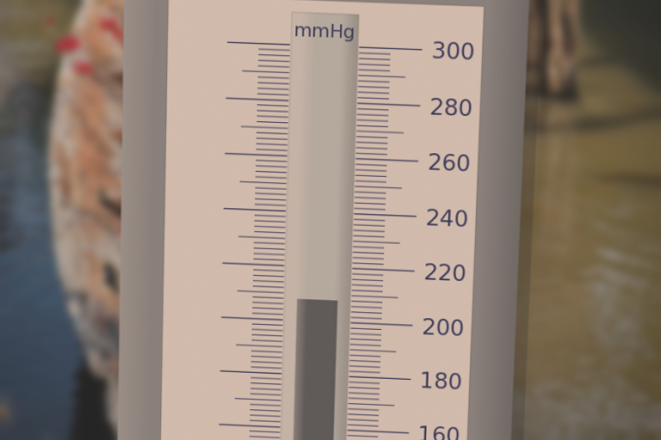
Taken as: 208 mmHg
